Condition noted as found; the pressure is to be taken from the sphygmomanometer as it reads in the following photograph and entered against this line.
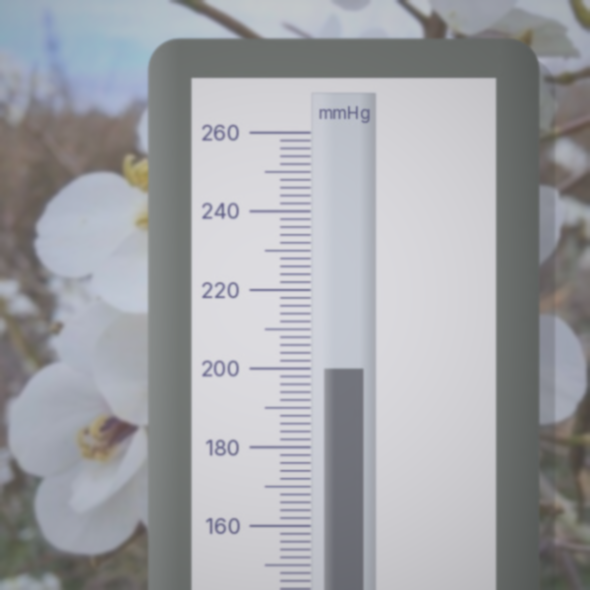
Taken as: 200 mmHg
